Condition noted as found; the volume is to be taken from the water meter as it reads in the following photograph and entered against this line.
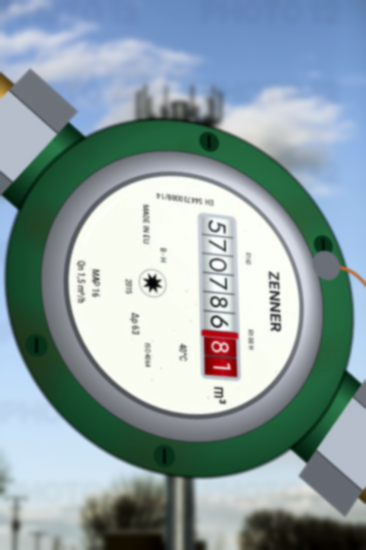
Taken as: 570786.81 m³
